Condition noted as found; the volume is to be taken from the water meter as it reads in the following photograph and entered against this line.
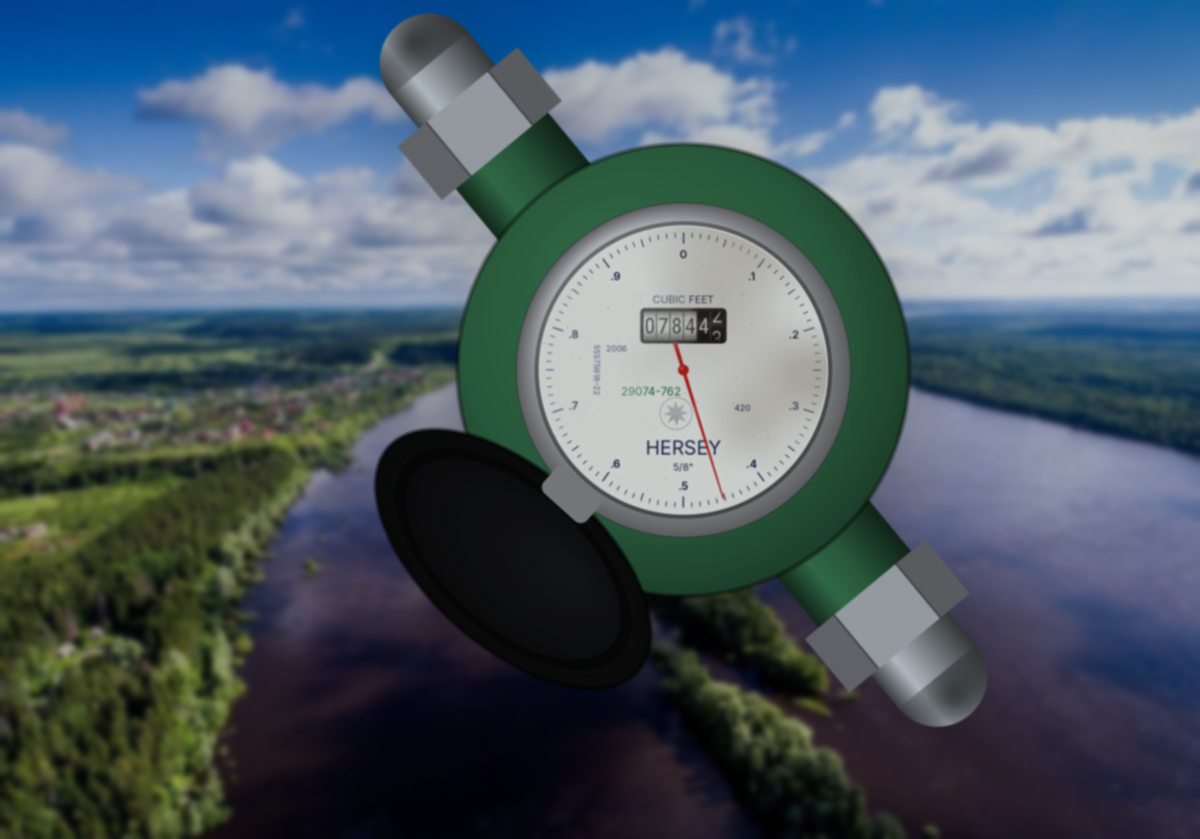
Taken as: 78442.45 ft³
